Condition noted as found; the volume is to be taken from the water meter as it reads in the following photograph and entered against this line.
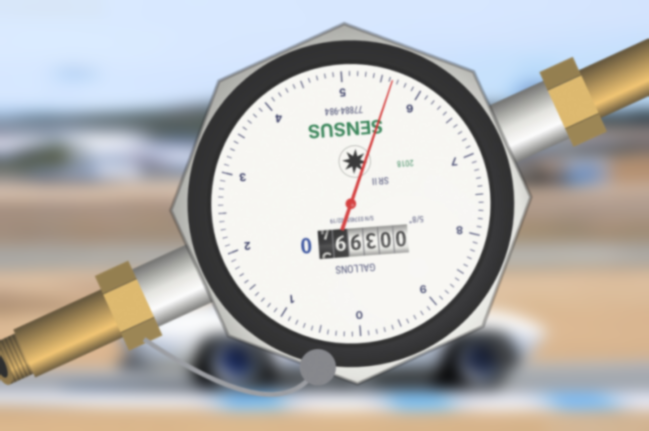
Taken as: 39935.6 gal
